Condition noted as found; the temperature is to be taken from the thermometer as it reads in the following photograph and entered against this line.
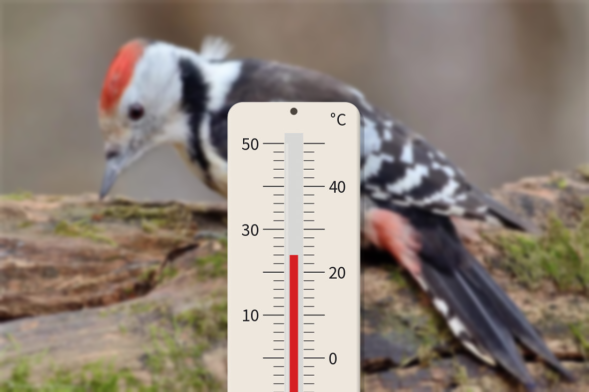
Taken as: 24 °C
